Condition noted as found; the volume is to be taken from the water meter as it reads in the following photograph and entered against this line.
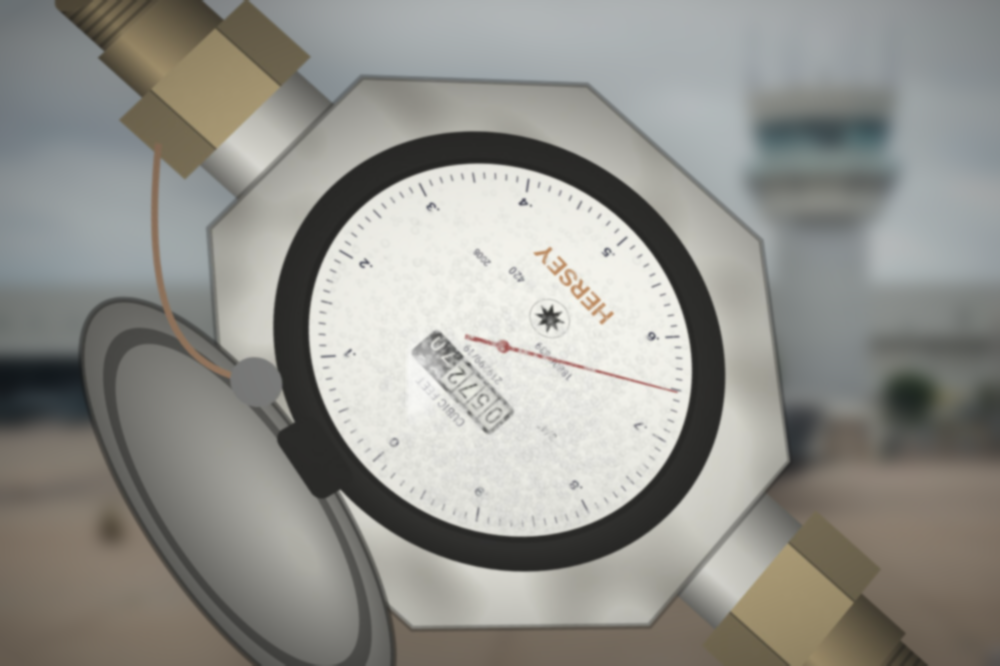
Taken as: 57269.65 ft³
